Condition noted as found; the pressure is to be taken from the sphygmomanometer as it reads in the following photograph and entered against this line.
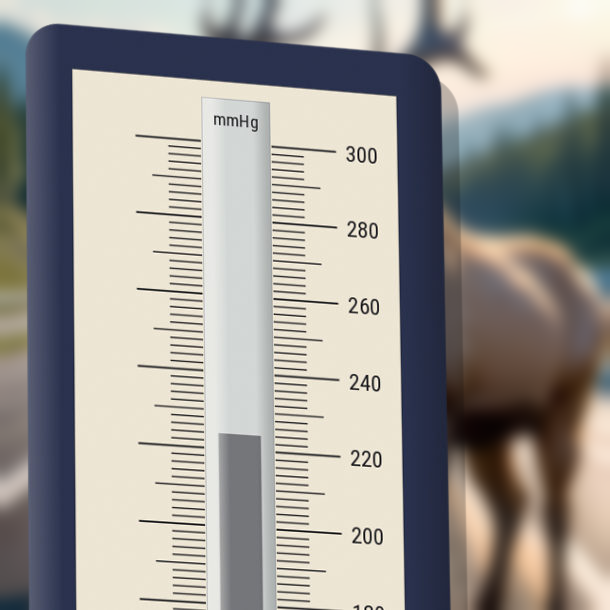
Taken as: 224 mmHg
